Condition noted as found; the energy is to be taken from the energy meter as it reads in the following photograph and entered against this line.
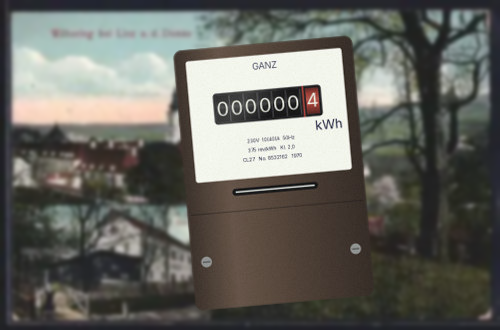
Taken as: 0.4 kWh
